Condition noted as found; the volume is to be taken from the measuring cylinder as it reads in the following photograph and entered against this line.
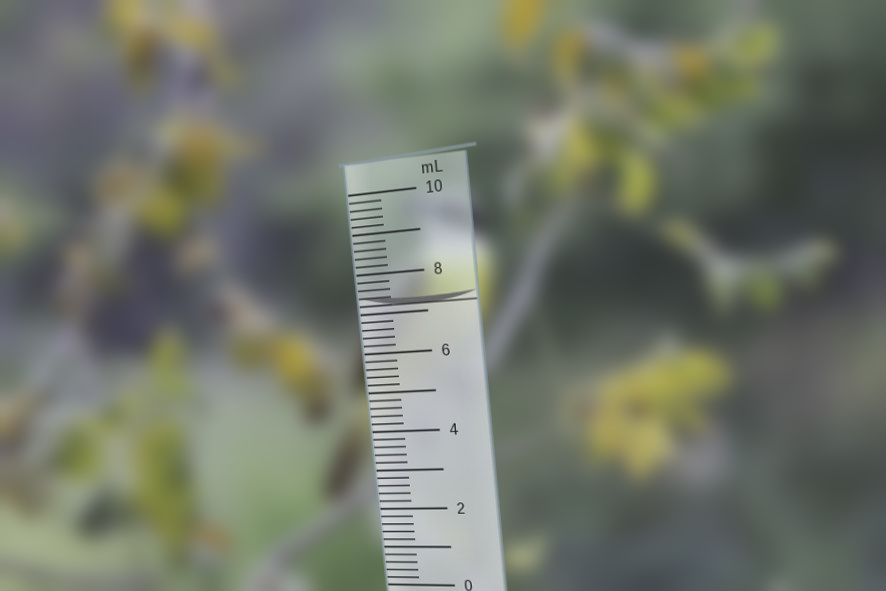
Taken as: 7.2 mL
